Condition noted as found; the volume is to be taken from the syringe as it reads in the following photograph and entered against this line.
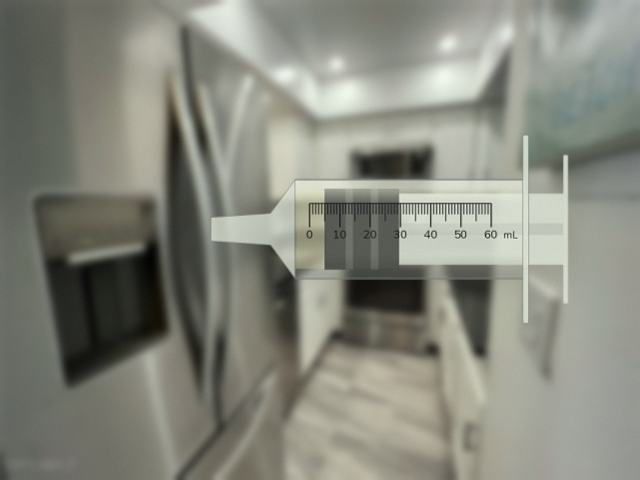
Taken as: 5 mL
